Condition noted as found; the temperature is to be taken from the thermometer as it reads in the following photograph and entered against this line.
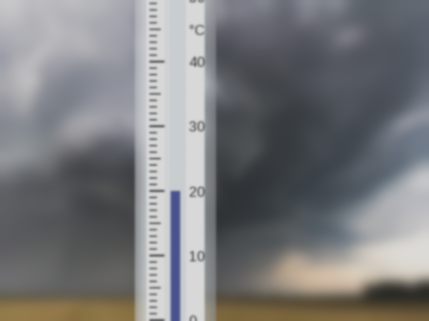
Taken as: 20 °C
